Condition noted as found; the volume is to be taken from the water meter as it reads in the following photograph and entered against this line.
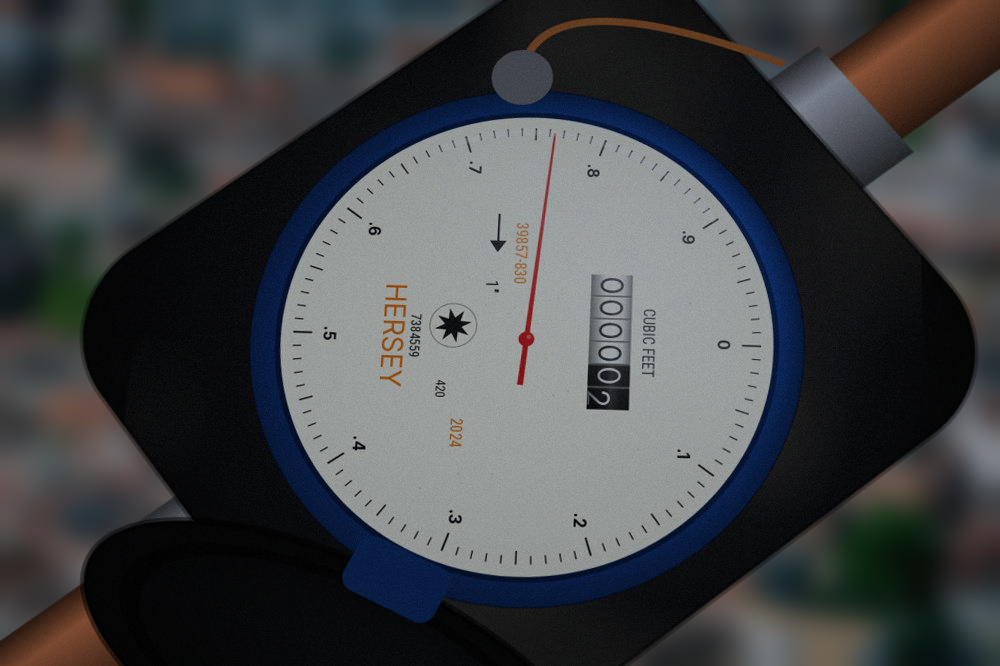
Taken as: 1.76 ft³
